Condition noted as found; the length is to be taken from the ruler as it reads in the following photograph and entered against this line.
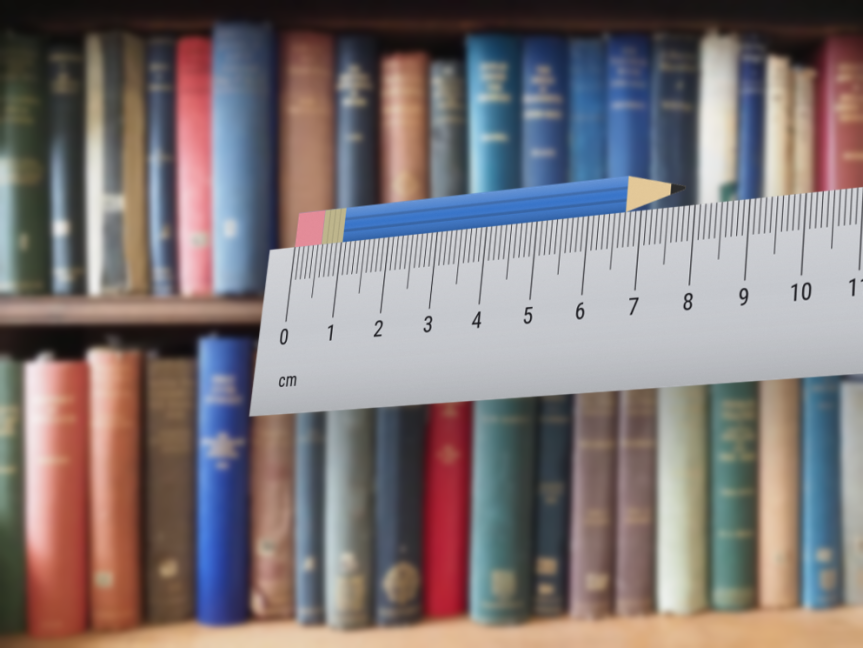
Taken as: 7.8 cm
